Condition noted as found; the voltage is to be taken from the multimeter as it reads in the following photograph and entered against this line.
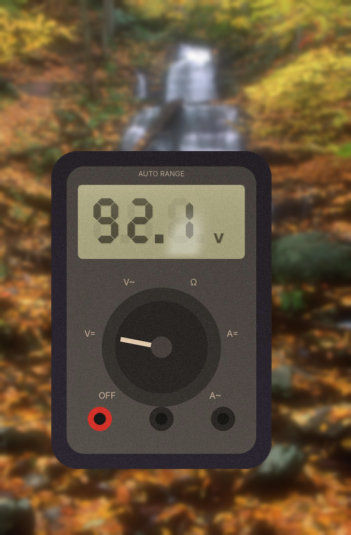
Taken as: 92.1 V
